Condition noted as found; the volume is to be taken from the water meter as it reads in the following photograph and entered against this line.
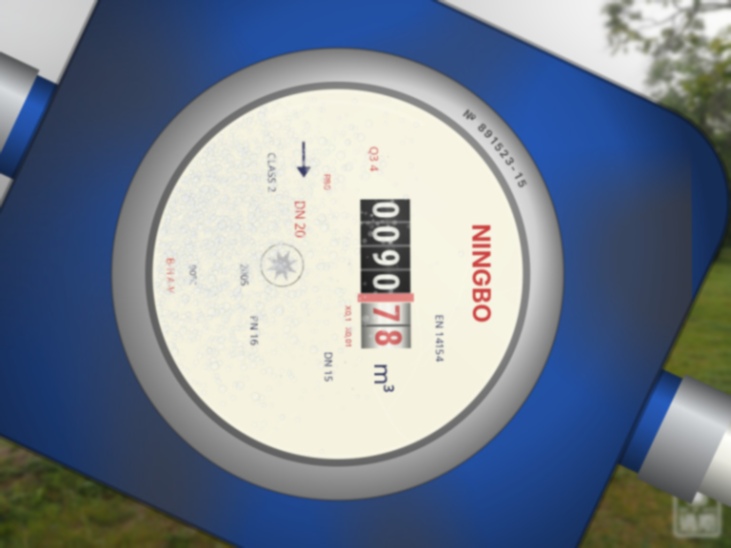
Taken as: 90.78 m³
